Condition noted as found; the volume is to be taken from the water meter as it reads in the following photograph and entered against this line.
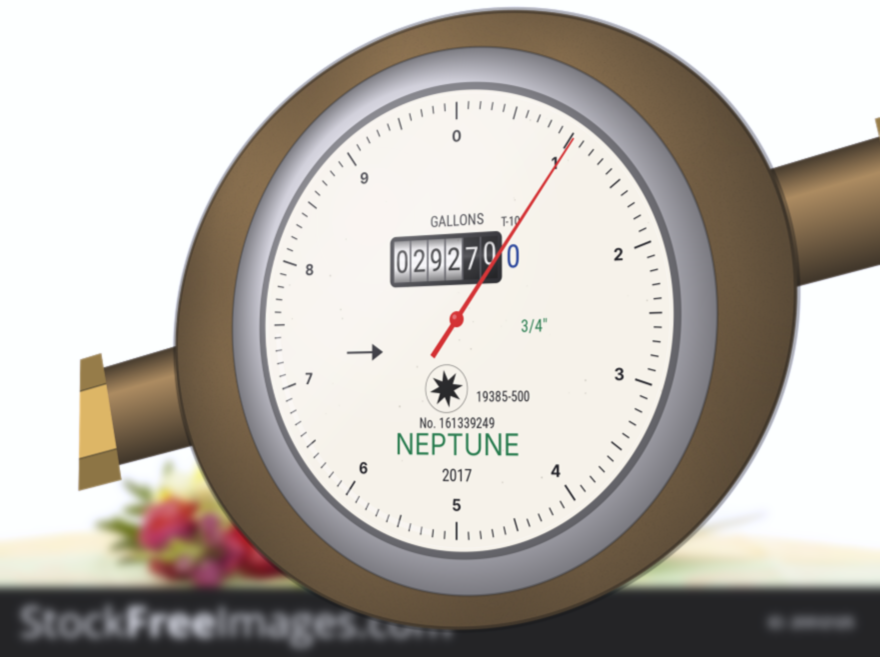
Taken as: 292701.0 gal
